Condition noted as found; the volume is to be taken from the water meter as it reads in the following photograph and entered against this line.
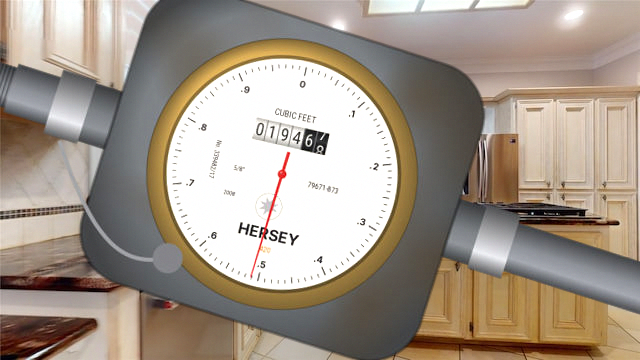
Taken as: 19467.51 ft³
